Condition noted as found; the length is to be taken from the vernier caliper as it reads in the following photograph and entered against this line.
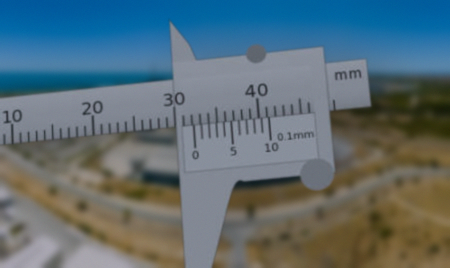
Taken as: 32.2 mm
